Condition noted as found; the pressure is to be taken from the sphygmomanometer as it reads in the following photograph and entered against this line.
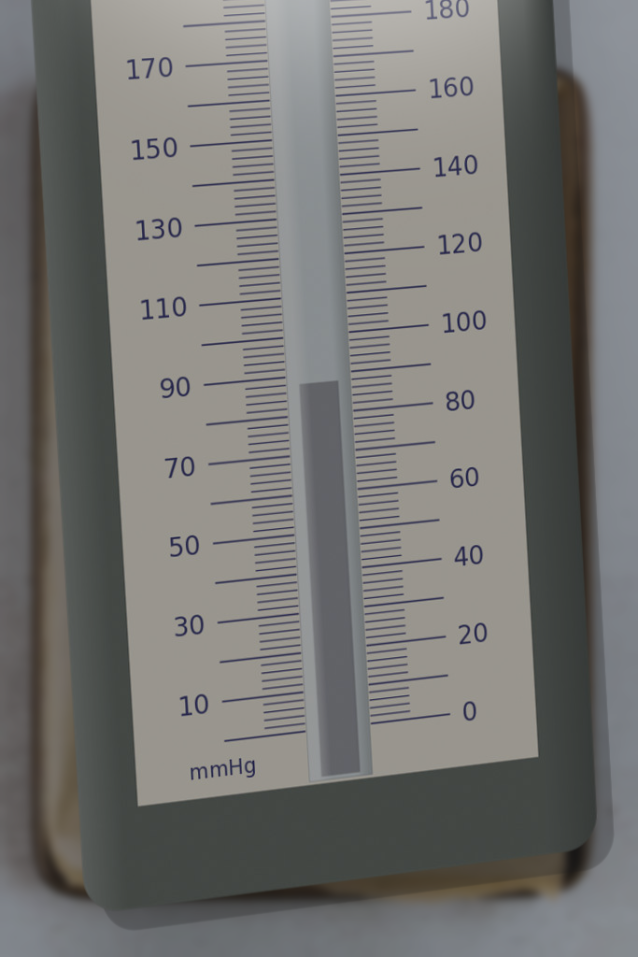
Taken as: 88 mmHg
